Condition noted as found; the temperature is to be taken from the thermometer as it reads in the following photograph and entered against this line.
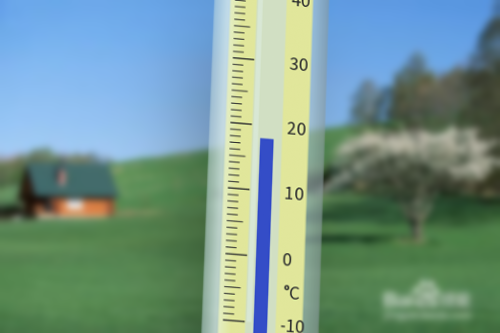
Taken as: 18 °C
